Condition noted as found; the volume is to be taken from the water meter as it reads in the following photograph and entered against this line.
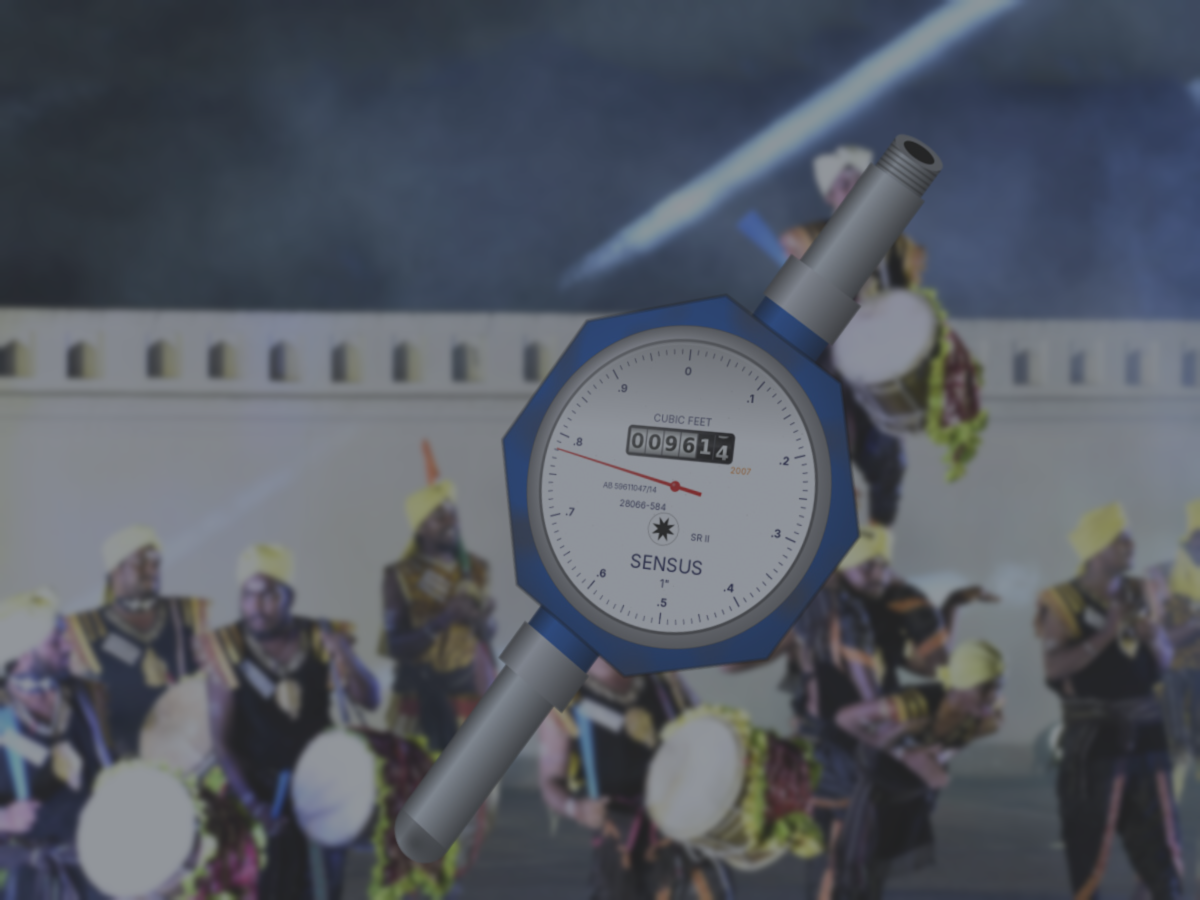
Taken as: 9613.78 ft³
